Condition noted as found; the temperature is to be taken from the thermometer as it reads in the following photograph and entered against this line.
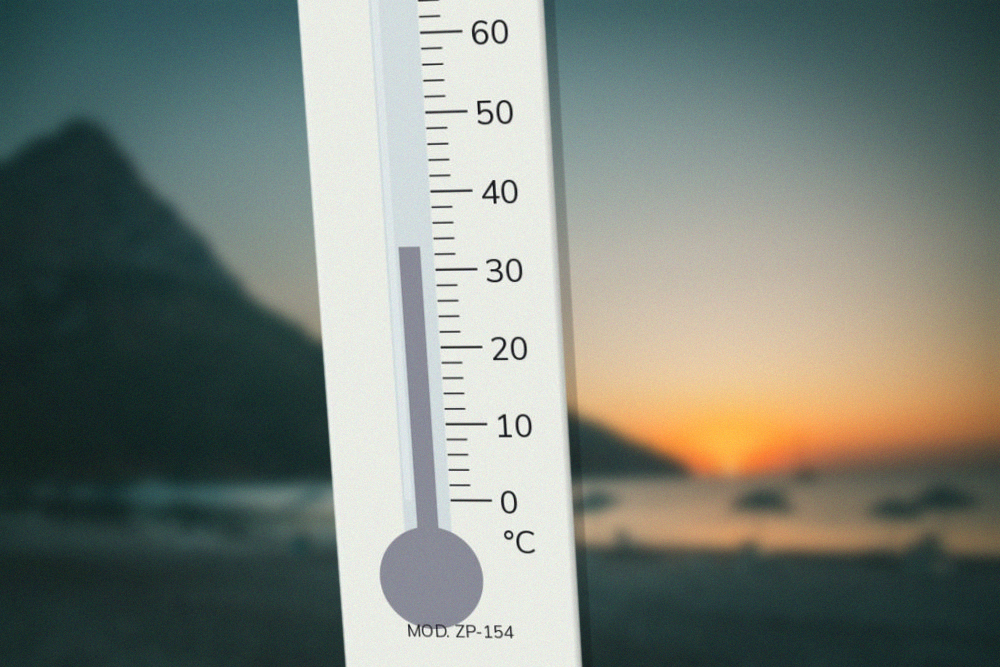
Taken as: 33 °C
